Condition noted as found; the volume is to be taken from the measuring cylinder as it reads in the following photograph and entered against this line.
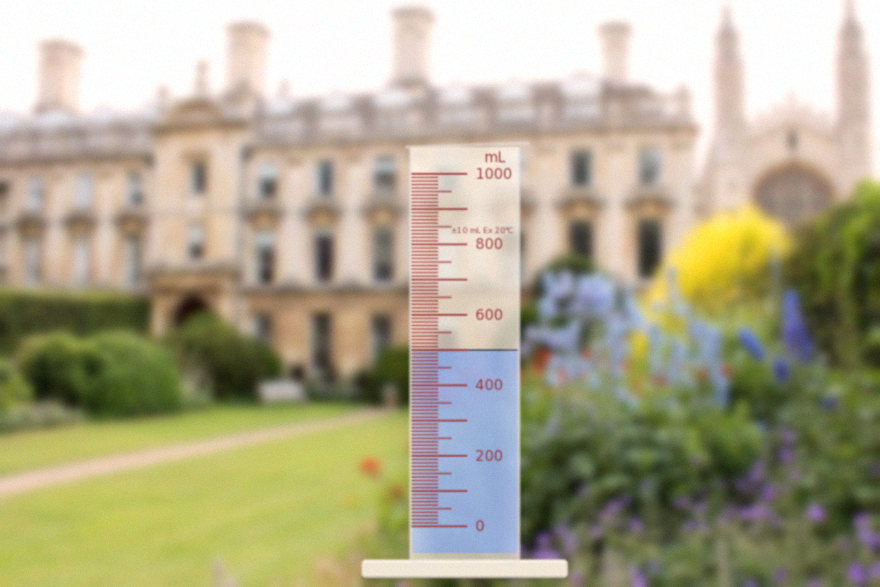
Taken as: 500 mL
